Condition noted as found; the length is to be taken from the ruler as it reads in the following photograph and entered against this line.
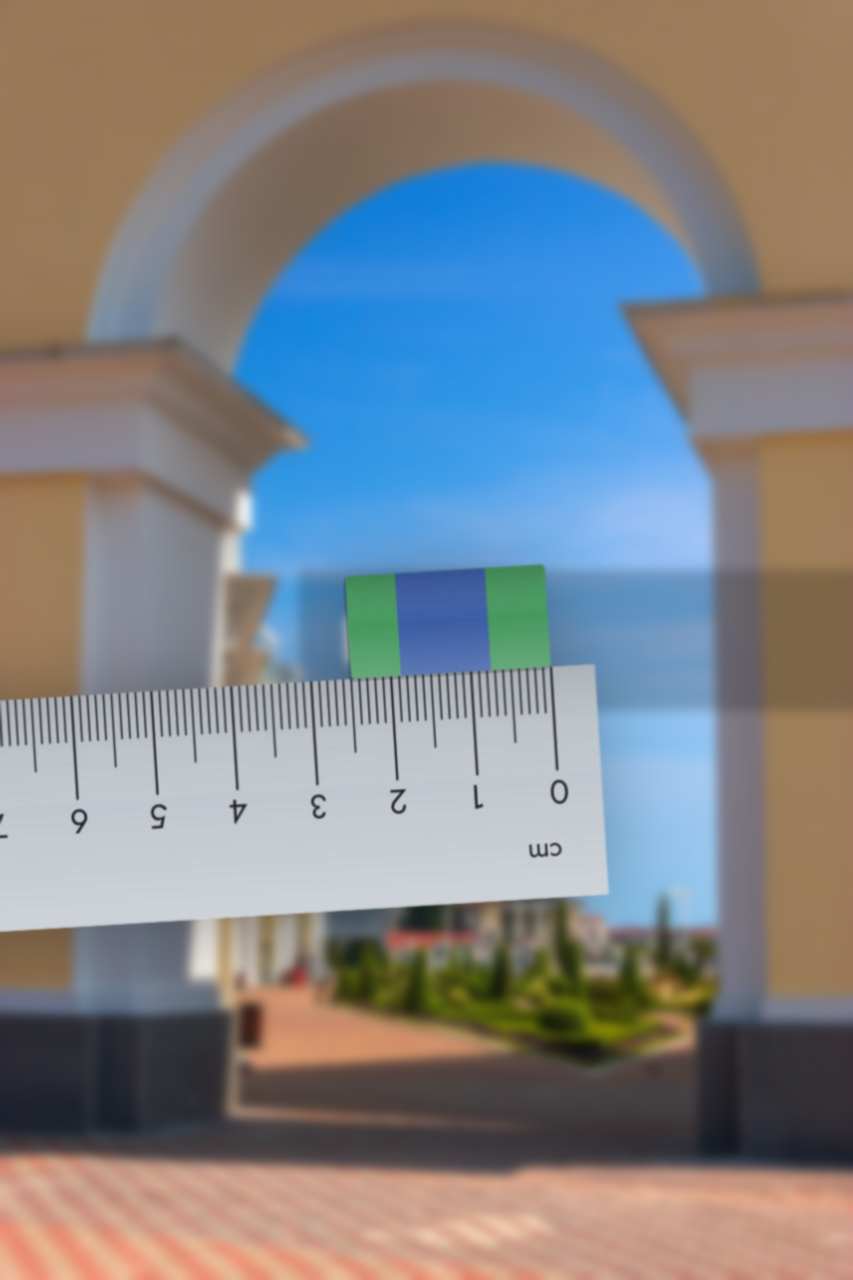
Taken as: 2.5 cm
